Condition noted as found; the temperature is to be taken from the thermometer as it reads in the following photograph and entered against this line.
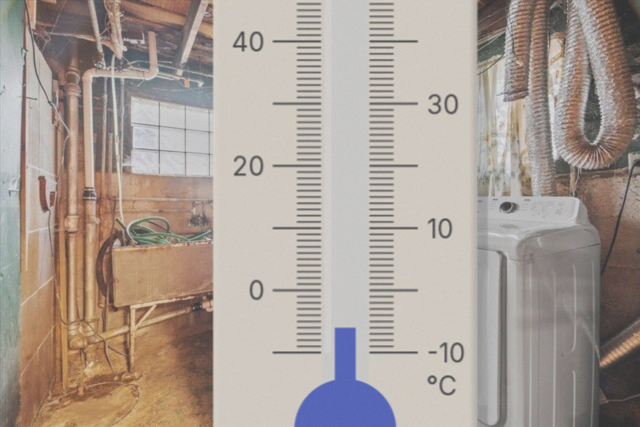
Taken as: -6 °C
